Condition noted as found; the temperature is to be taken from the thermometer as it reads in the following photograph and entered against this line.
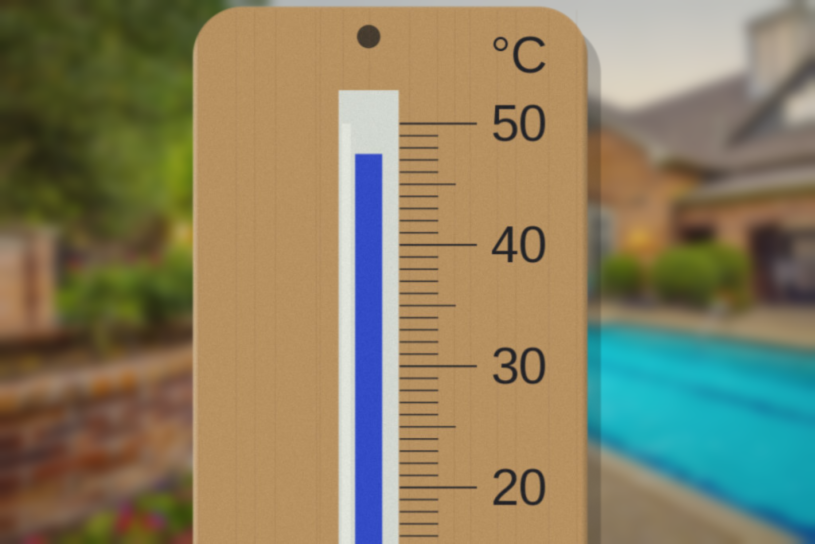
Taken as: 47.5 °C
